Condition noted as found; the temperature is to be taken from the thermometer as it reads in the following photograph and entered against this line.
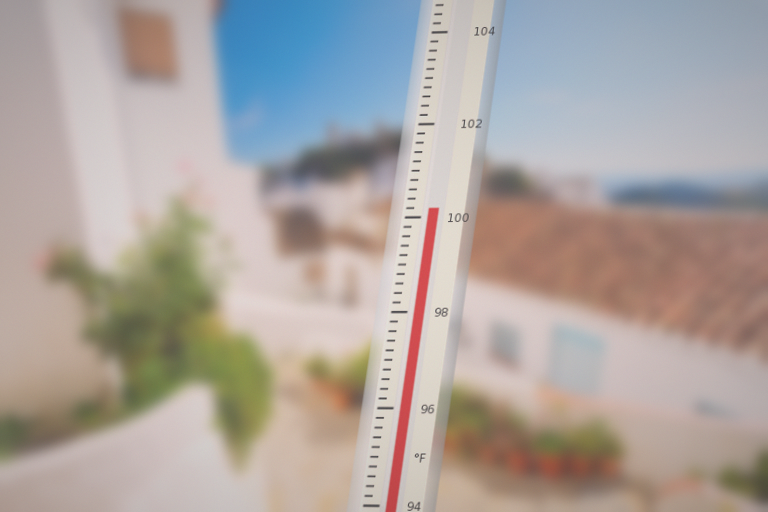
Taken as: 100.2 °F
